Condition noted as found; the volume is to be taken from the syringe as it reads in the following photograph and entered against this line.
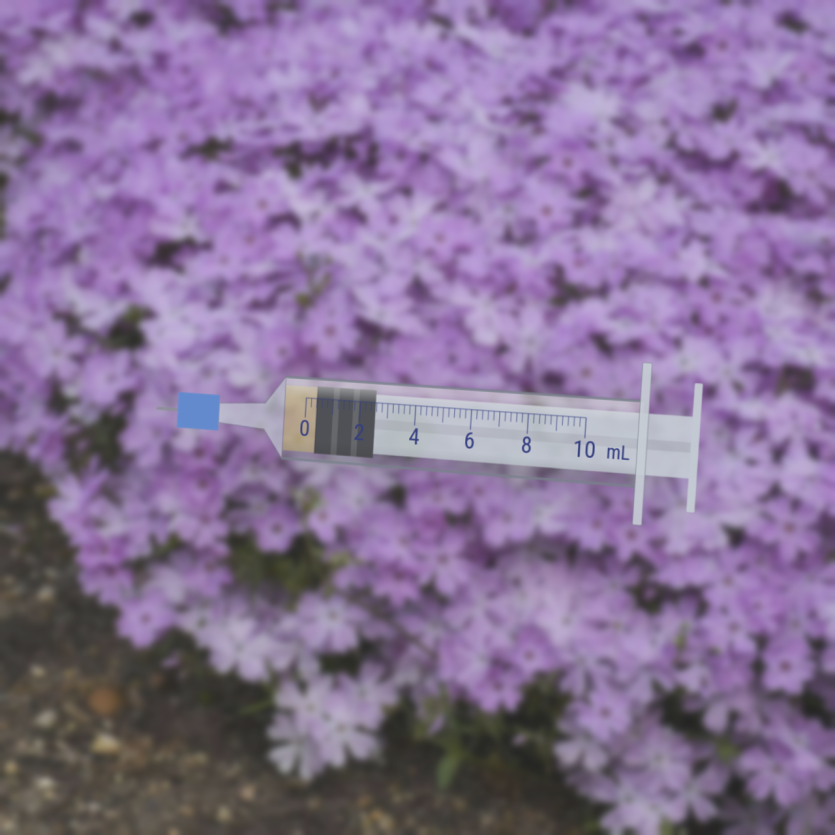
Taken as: 0.4 mL
